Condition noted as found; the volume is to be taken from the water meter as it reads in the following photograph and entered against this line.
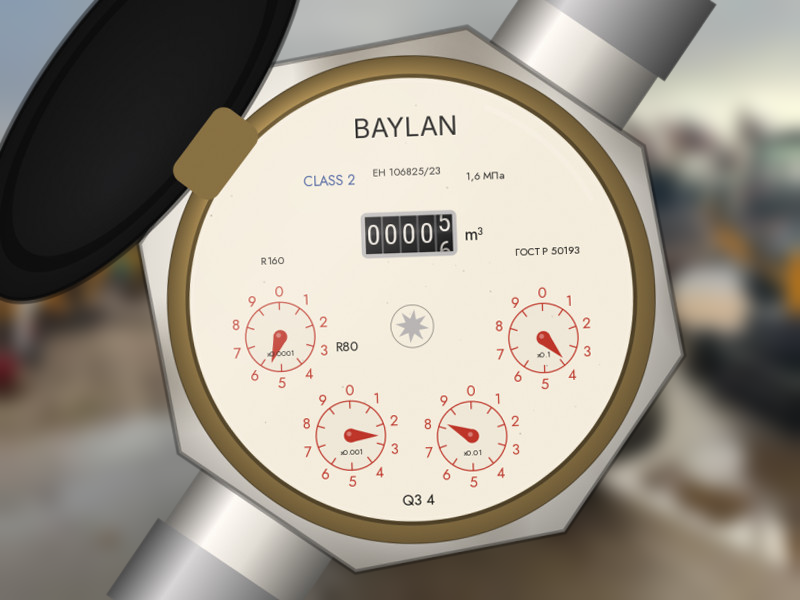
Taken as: 5.3825 m³
